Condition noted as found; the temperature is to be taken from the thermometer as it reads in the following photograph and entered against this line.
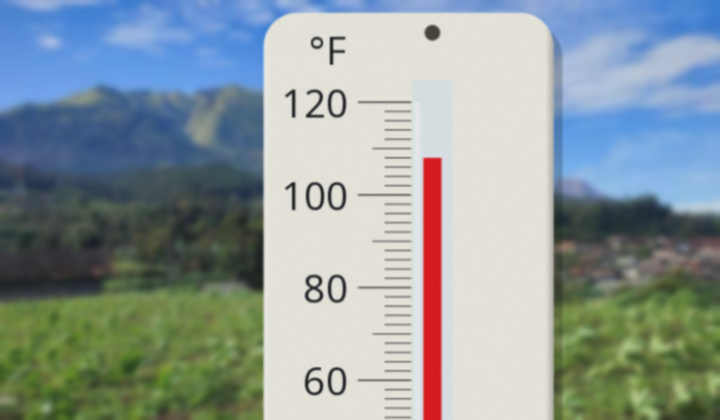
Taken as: 108 °F
